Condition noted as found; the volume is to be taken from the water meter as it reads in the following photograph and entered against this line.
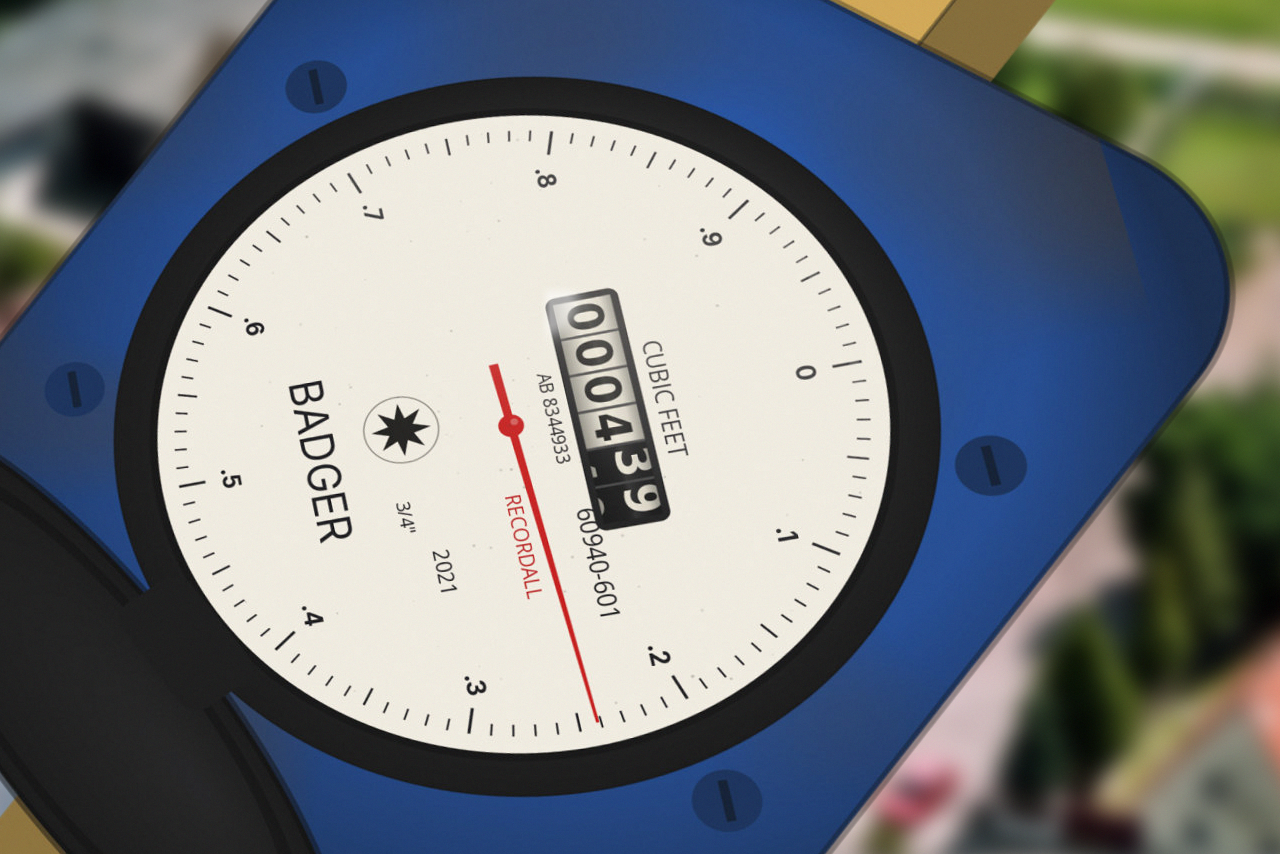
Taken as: 439.24 ft³
